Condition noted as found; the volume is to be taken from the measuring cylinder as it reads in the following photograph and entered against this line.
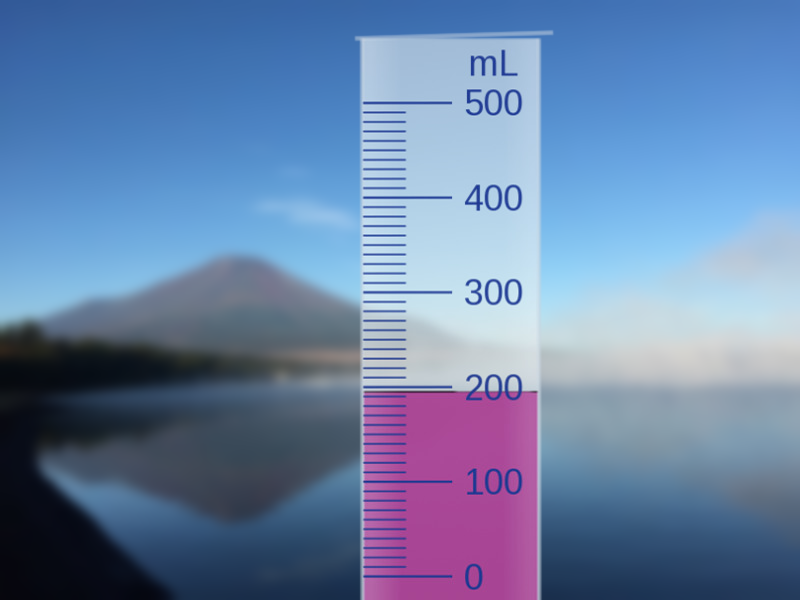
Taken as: 195 mL
